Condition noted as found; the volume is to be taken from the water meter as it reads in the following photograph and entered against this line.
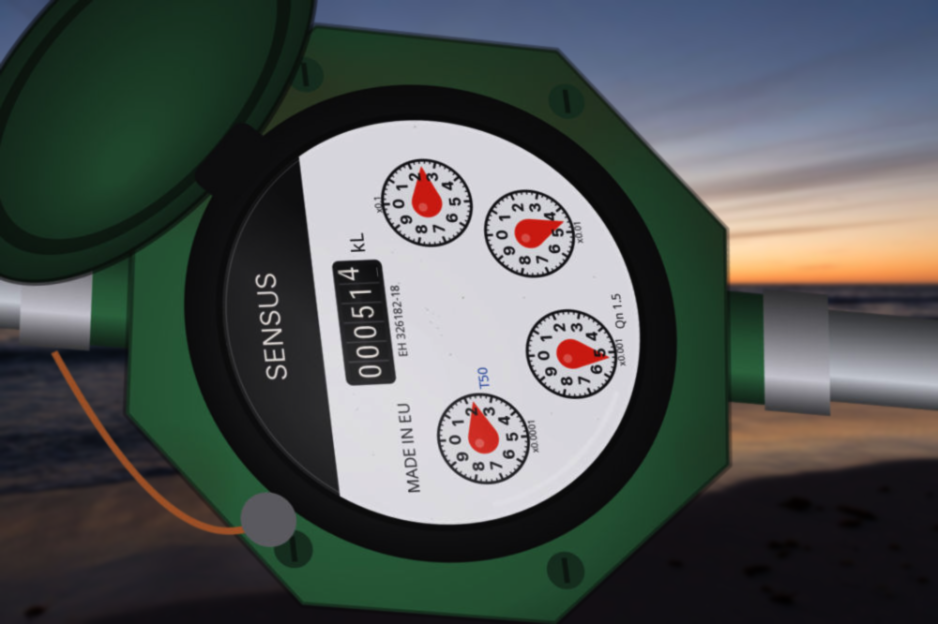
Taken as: 514.2452 kL
